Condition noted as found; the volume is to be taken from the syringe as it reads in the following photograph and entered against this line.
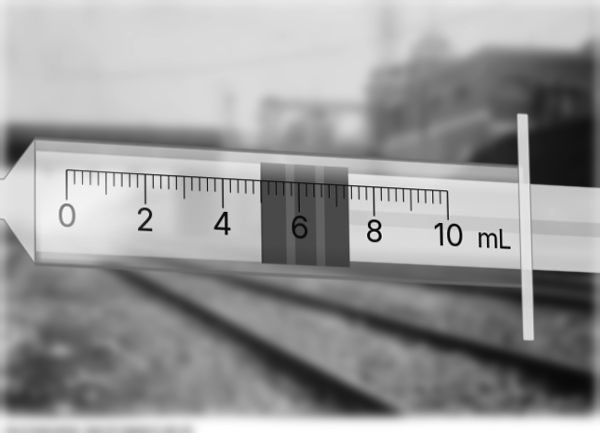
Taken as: 5 mL
